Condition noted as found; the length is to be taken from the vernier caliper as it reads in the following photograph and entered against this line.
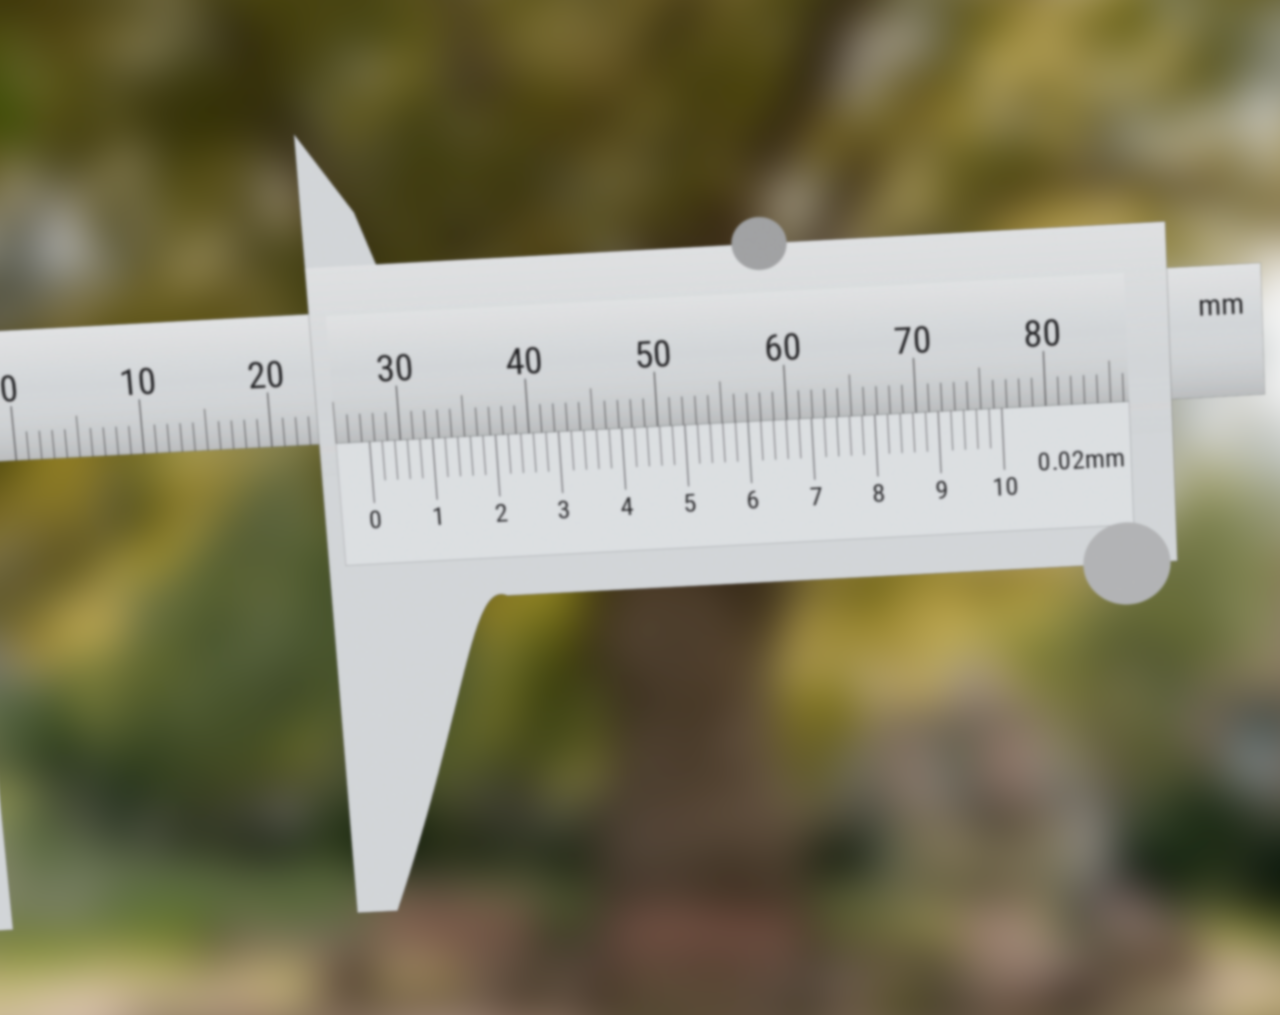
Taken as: 27.6 mm
